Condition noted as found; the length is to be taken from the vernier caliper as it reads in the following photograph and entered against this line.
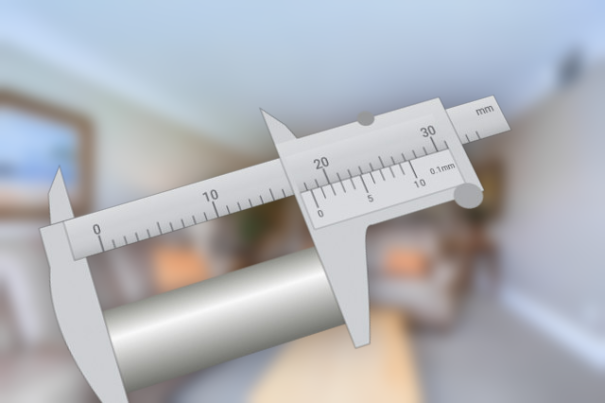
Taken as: 18.3 mm
